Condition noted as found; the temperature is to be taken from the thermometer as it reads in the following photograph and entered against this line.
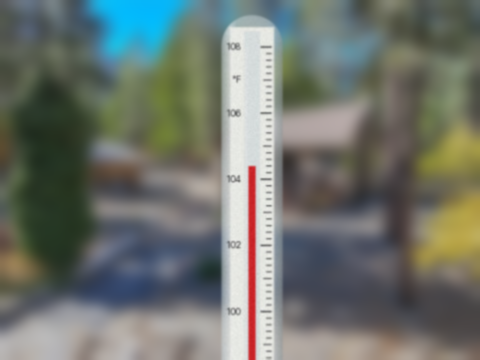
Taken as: 104.4 °F
